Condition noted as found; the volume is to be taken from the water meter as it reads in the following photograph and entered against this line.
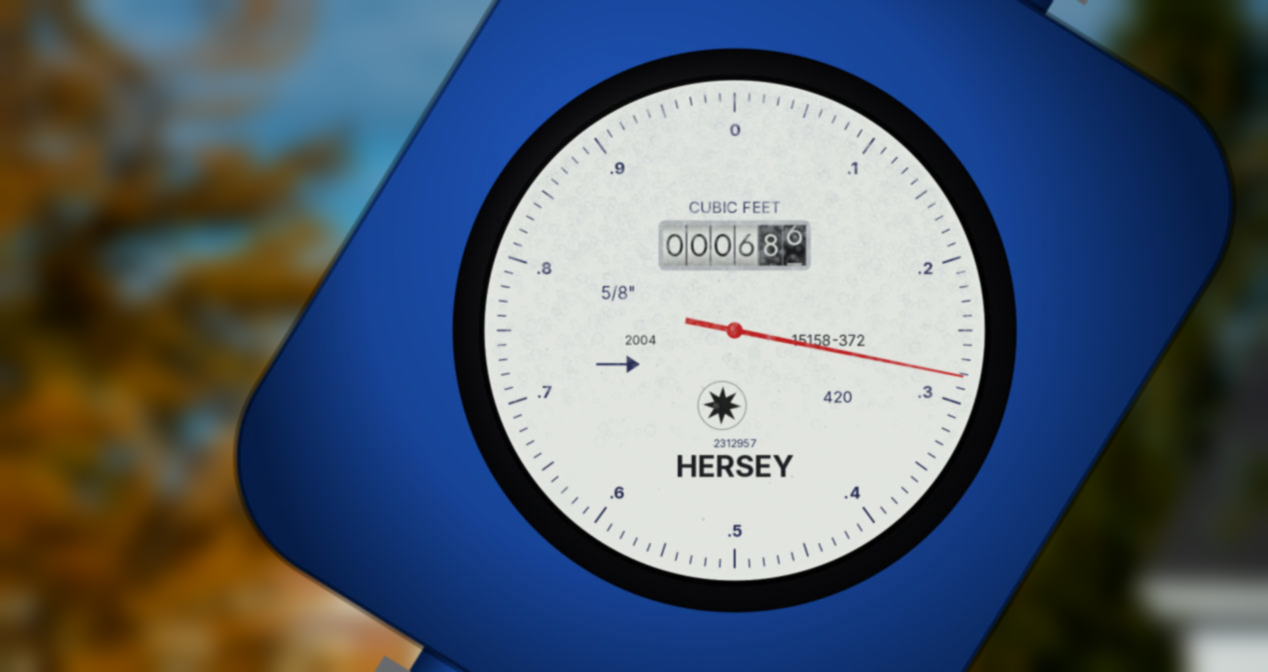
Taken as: 686.28 ft³
